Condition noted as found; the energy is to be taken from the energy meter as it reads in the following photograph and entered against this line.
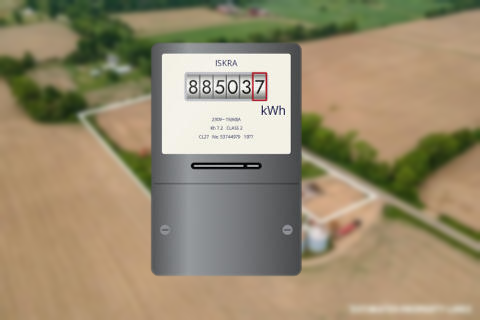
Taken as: 88503.7 kWh
